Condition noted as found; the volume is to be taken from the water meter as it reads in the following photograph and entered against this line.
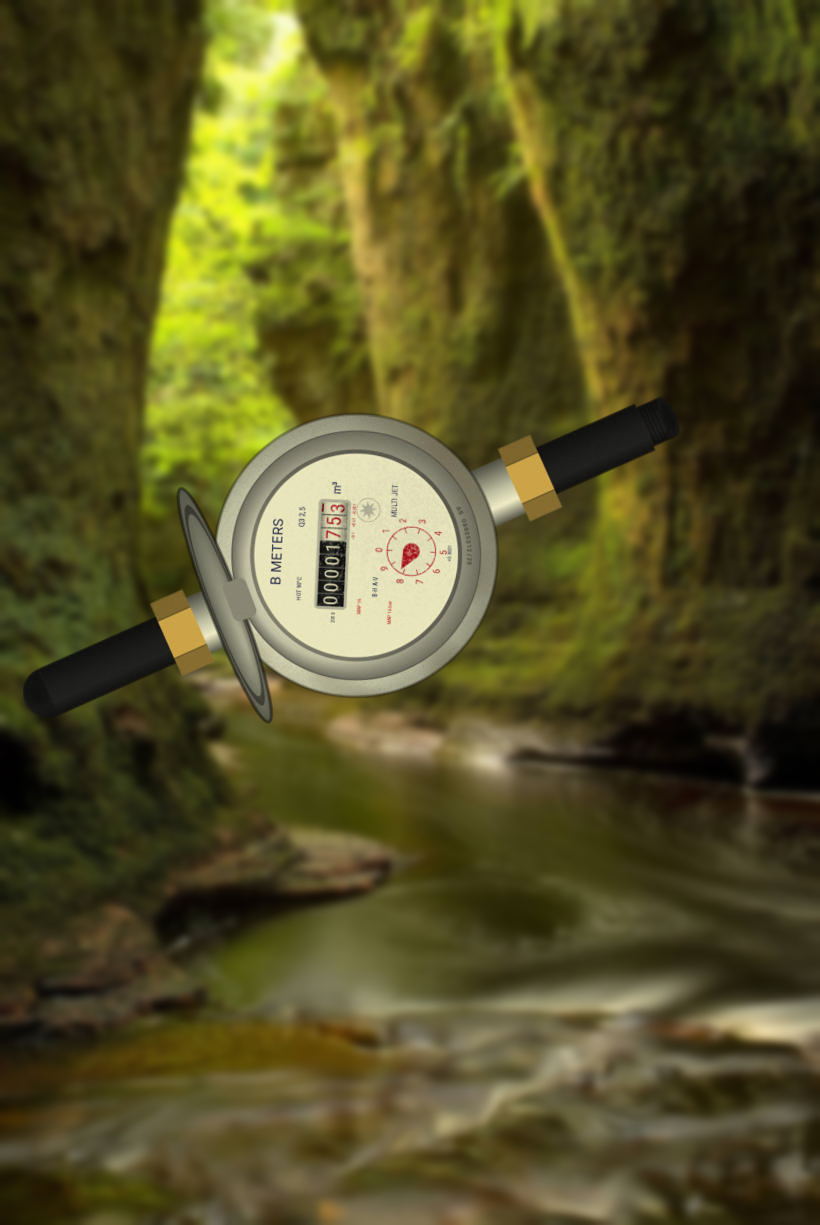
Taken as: 1.7528 m³
